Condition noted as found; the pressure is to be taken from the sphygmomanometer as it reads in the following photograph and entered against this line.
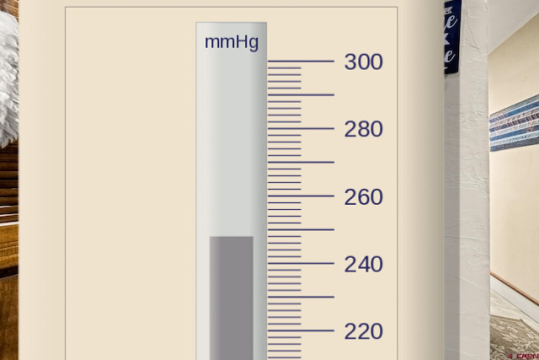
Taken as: 248 mmHg
